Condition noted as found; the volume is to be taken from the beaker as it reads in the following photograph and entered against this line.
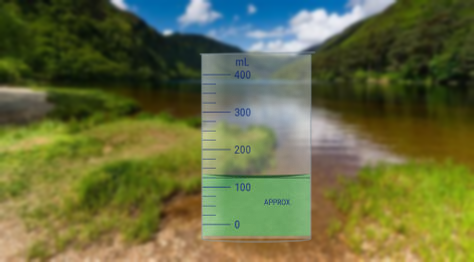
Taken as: 125 mL
